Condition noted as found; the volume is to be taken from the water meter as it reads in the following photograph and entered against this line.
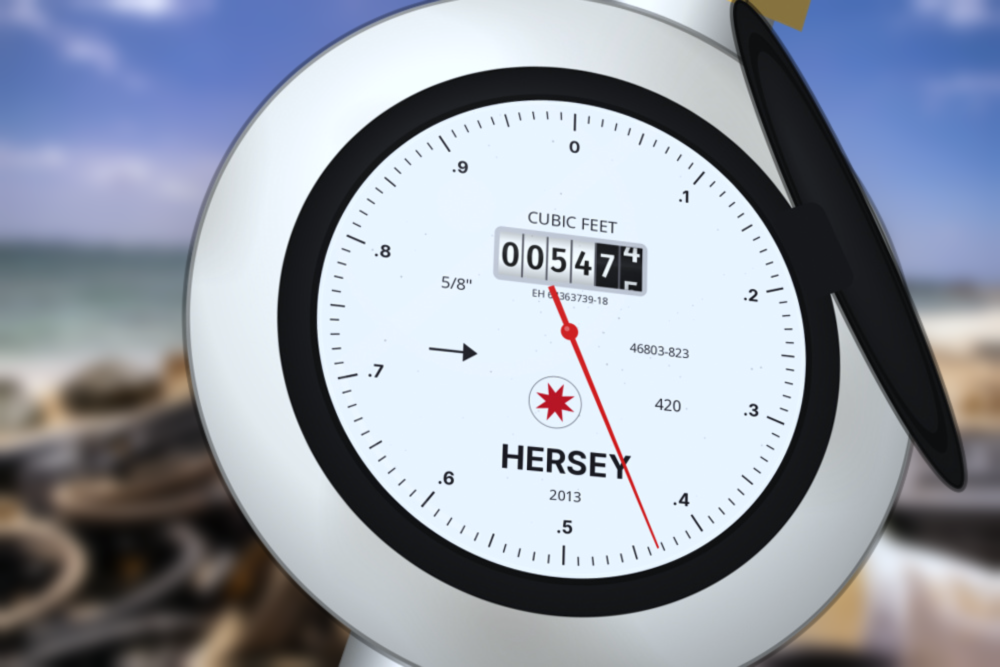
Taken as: 5474.43 ft³
